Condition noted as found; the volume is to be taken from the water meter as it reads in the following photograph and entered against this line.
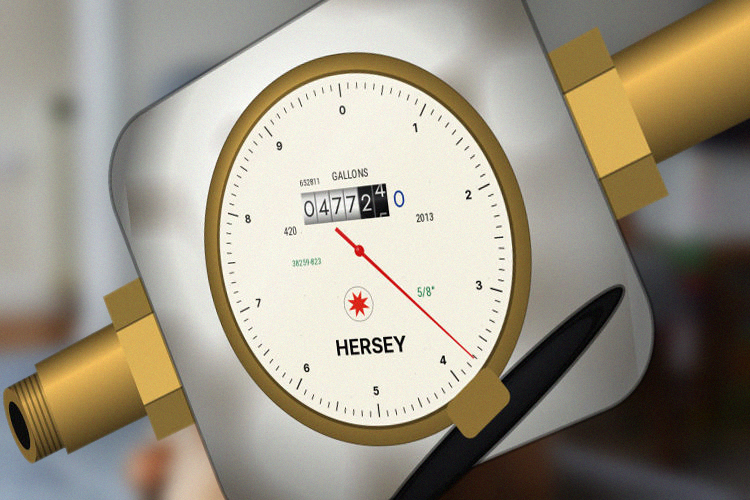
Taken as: 477243.7 gal
